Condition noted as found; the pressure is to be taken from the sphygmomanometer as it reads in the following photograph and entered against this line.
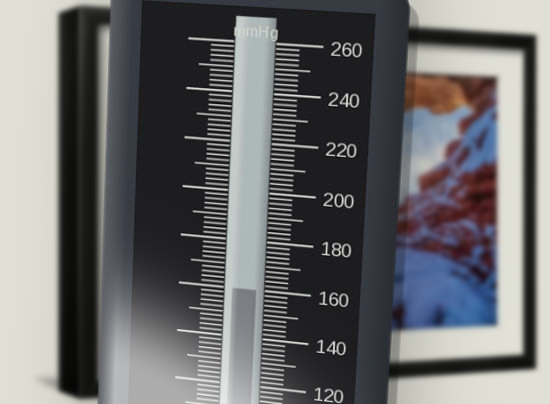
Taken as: 160 mmHg
